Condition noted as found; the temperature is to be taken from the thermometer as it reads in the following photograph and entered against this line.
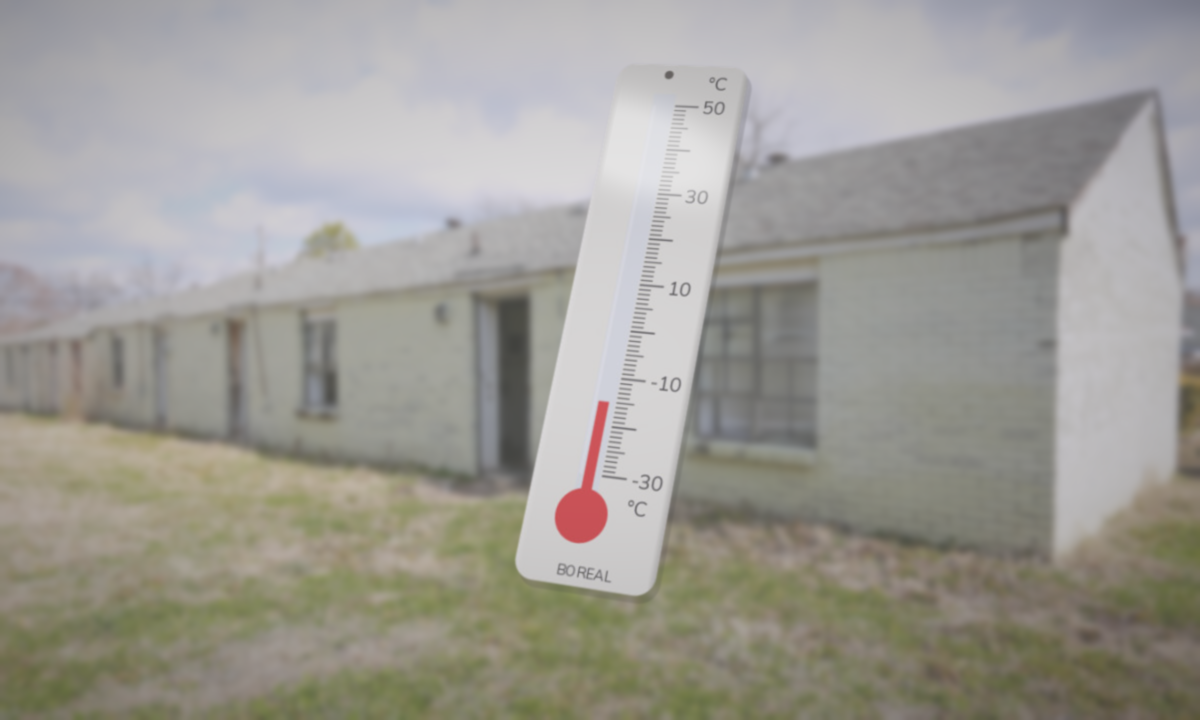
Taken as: -15 °C
